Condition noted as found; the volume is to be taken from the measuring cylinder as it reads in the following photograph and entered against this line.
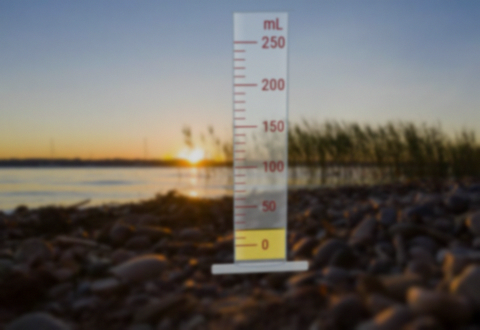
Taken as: 20 mL
